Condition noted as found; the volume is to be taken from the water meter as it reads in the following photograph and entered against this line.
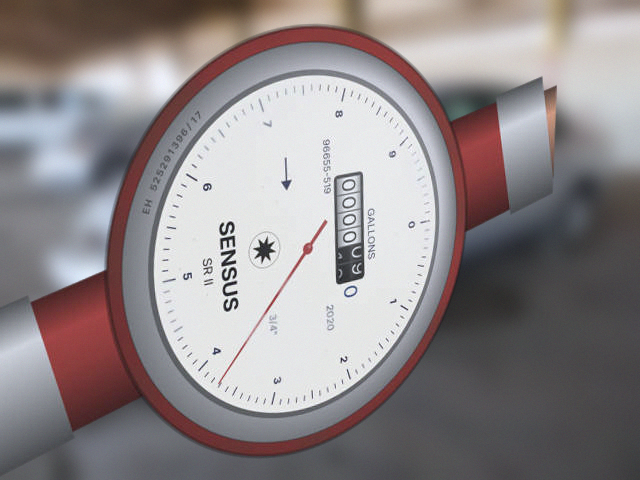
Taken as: 93.7 gal
